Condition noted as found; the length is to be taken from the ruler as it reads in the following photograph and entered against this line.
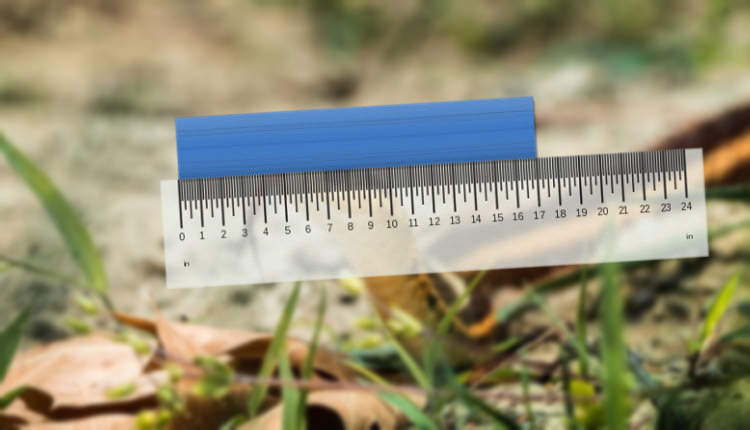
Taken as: 17 in
